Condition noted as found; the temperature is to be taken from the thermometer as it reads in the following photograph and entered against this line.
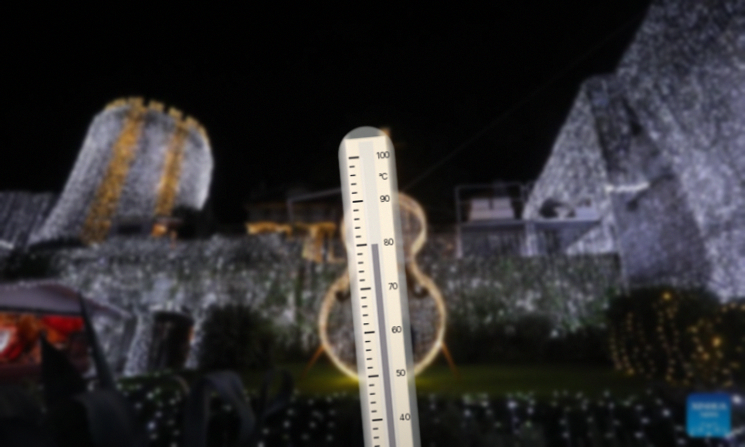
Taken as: 80 °C
